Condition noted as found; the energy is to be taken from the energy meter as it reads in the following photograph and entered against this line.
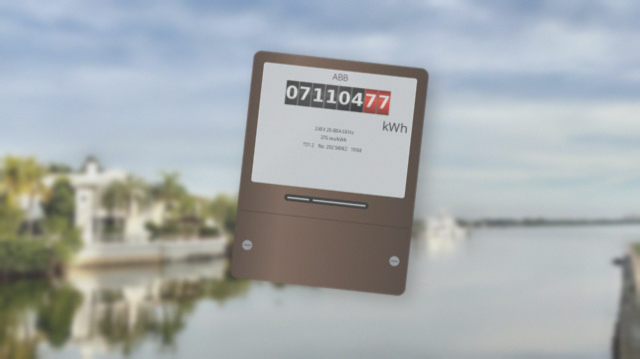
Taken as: 71104.77 kWh
